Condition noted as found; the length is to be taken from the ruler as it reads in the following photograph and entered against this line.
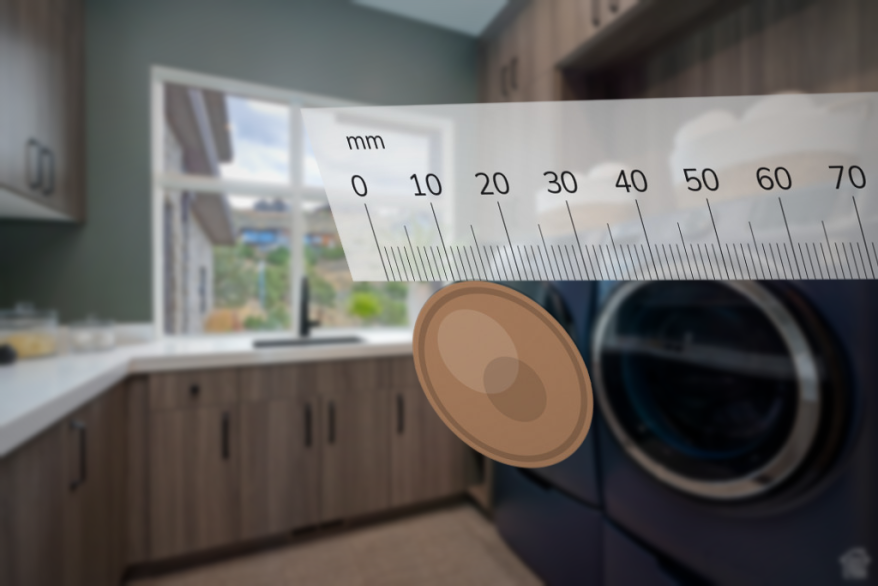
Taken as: 26 mm
